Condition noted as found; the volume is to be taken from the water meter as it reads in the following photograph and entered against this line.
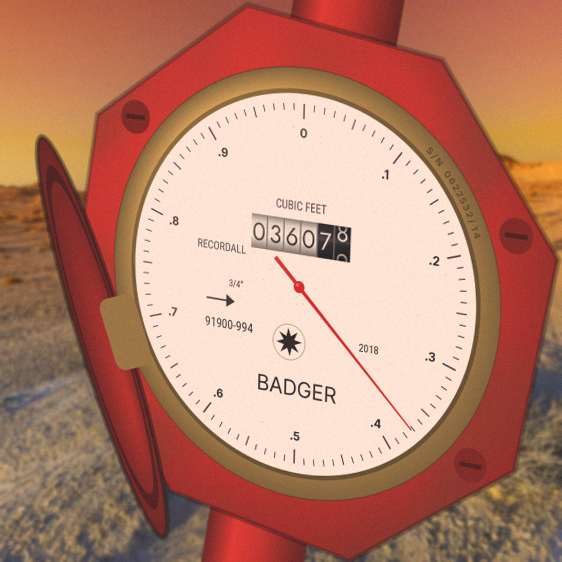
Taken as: 36078.37 ft³
